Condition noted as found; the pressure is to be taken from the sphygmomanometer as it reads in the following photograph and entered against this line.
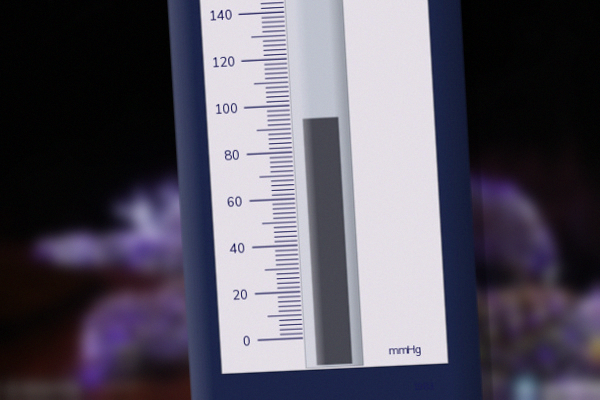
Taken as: 94 mmHg
